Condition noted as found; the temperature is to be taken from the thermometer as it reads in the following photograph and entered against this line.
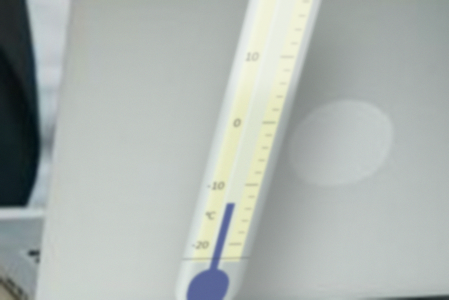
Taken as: -13 °C
